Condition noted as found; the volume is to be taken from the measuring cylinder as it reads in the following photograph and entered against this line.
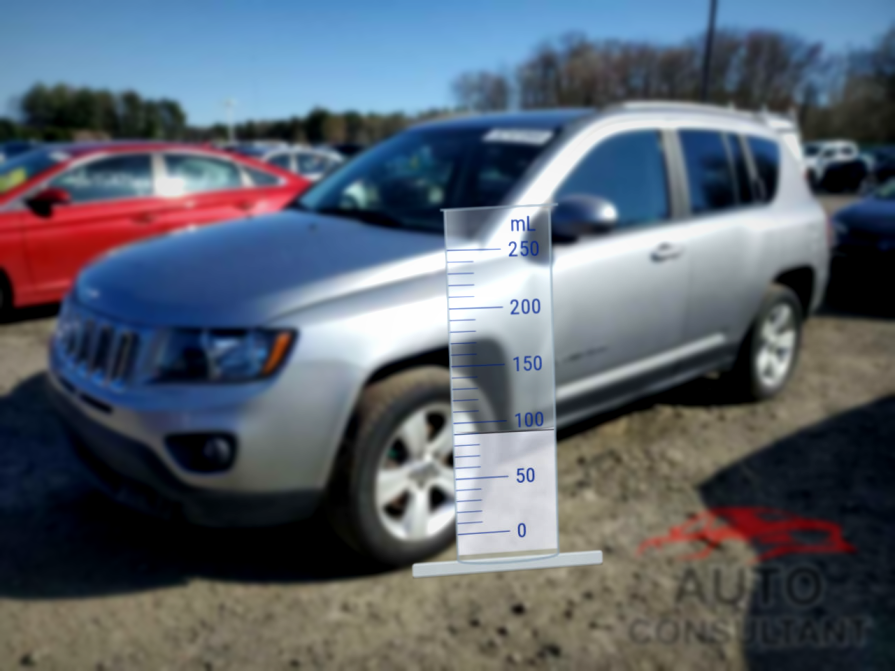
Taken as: 90 mL
